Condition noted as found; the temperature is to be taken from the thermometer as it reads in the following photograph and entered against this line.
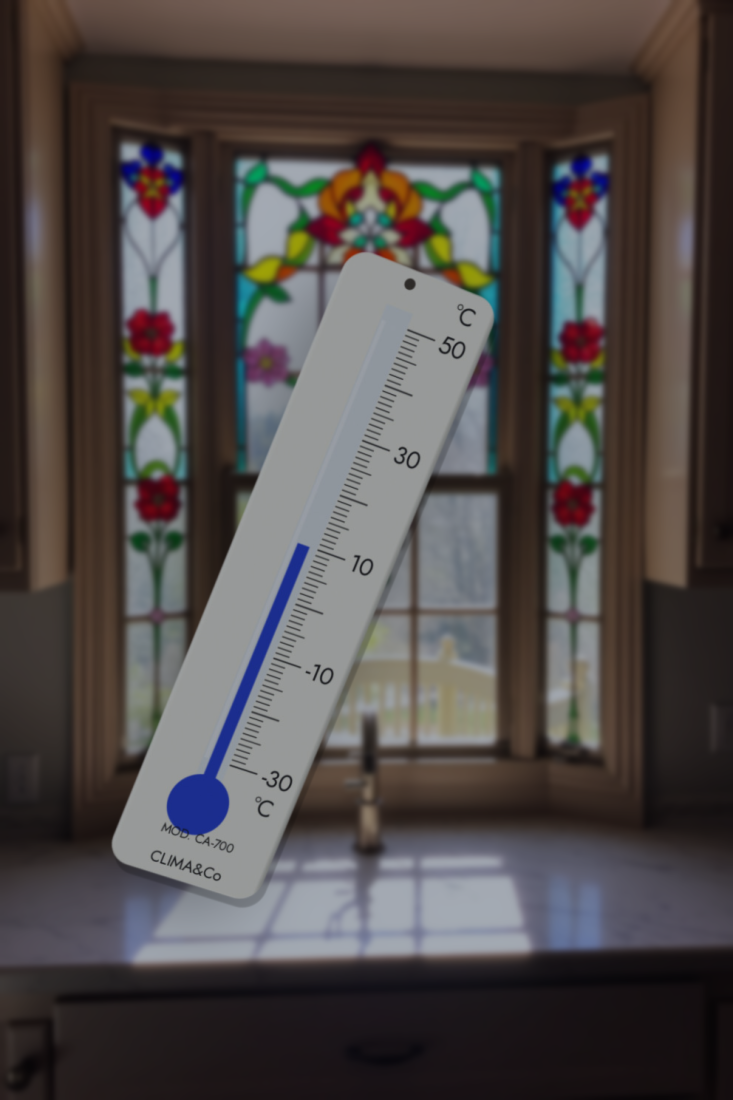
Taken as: 10 °C
